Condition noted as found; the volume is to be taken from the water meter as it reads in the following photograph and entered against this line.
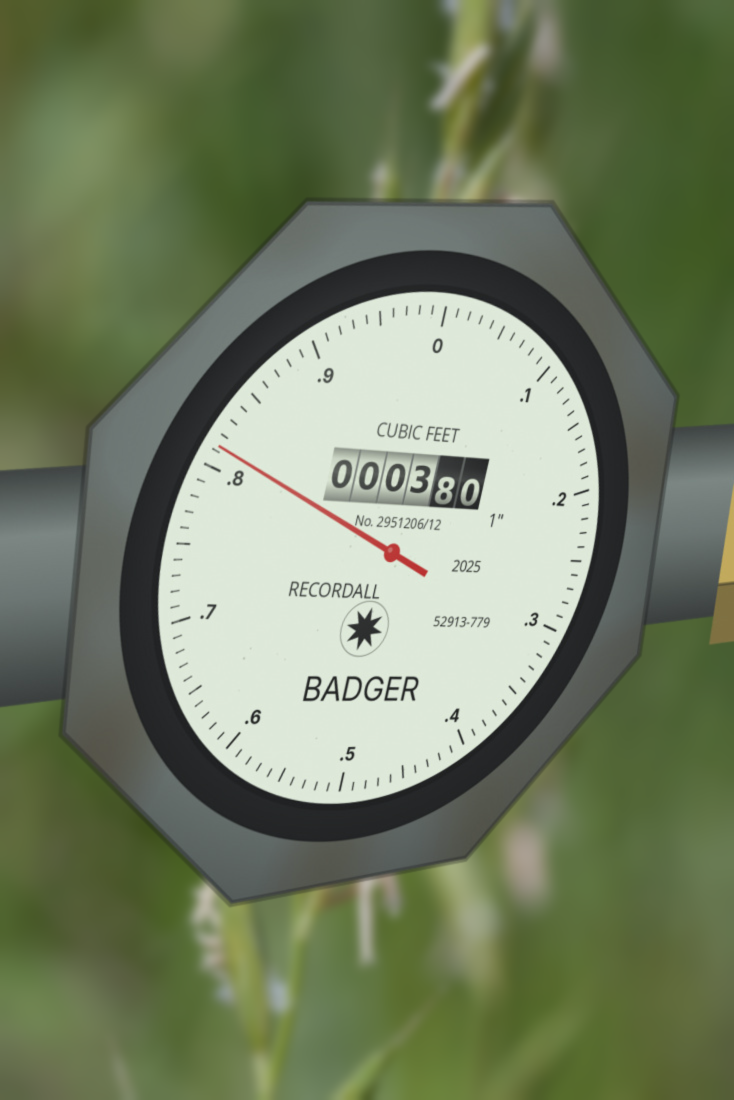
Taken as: 379.81 ft³
